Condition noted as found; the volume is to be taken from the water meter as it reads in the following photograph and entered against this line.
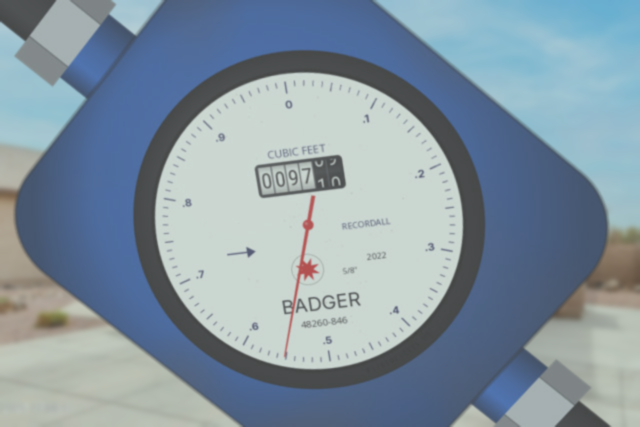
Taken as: 9709.55 ft³
